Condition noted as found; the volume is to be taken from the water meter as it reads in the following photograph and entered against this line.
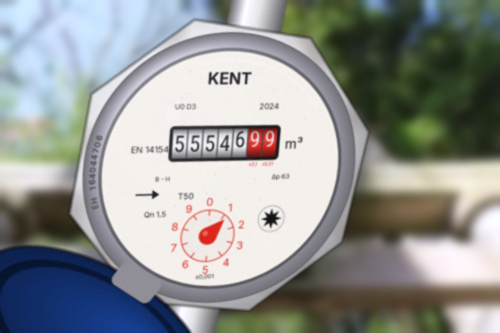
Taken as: 55546.991 m³
